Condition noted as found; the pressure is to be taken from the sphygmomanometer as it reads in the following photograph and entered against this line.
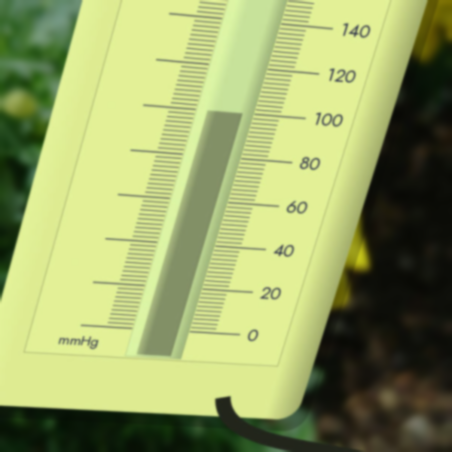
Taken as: 100 mmHg
